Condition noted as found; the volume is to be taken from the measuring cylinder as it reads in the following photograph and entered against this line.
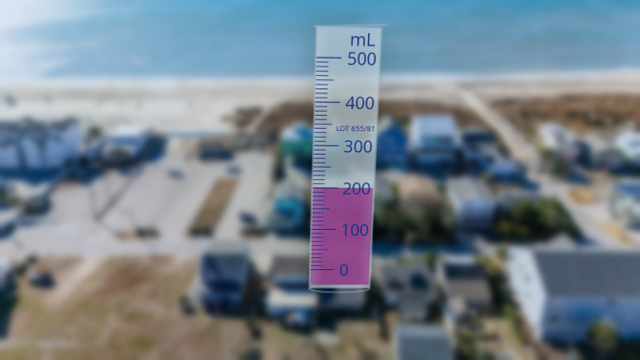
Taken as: 200 mL
